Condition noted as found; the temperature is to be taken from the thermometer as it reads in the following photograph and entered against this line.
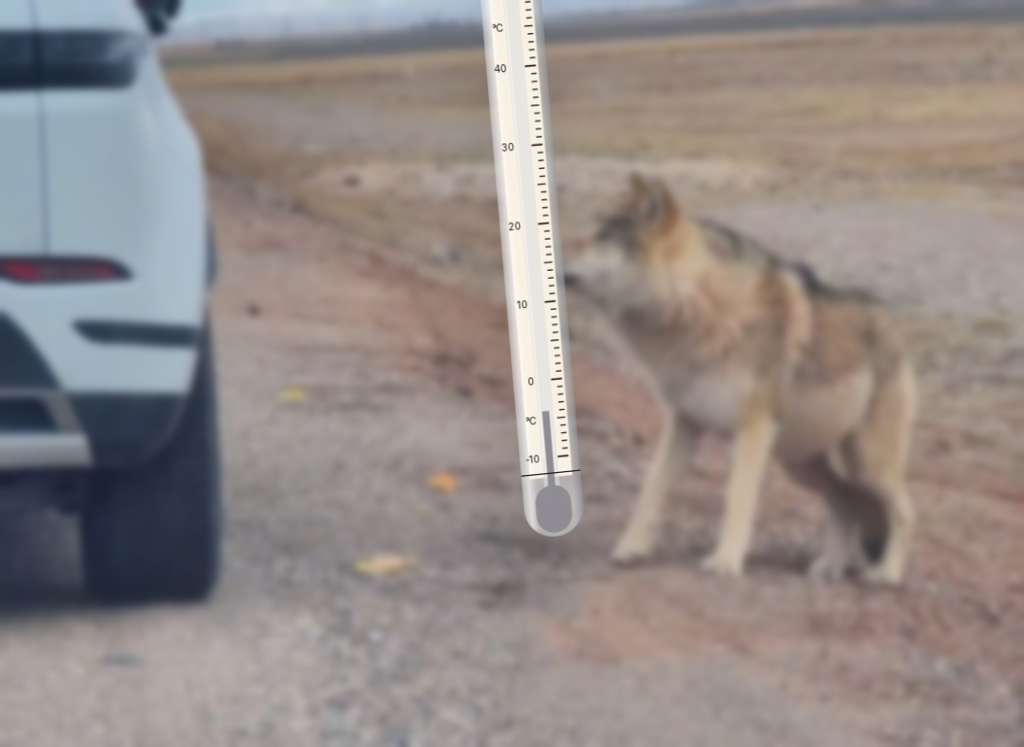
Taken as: -4 °C
